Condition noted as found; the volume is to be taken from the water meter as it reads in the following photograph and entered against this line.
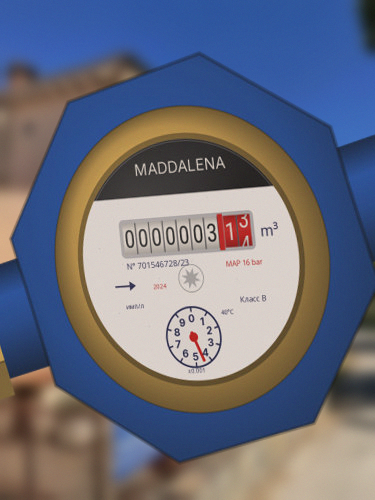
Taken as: 3.134 m³
